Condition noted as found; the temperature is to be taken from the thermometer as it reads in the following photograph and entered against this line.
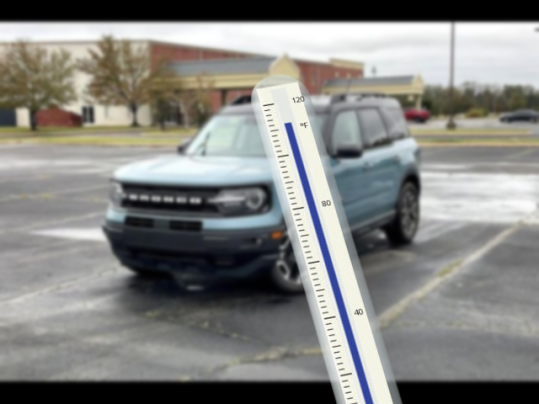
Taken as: 112 °F
